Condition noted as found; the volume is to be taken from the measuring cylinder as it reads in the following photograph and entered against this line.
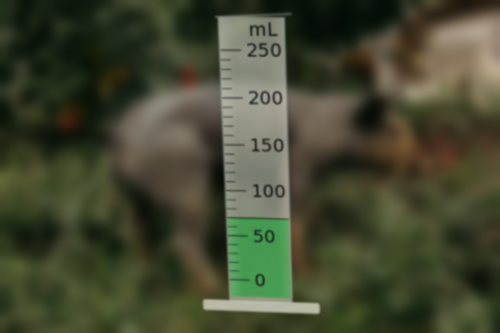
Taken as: 70 mL
